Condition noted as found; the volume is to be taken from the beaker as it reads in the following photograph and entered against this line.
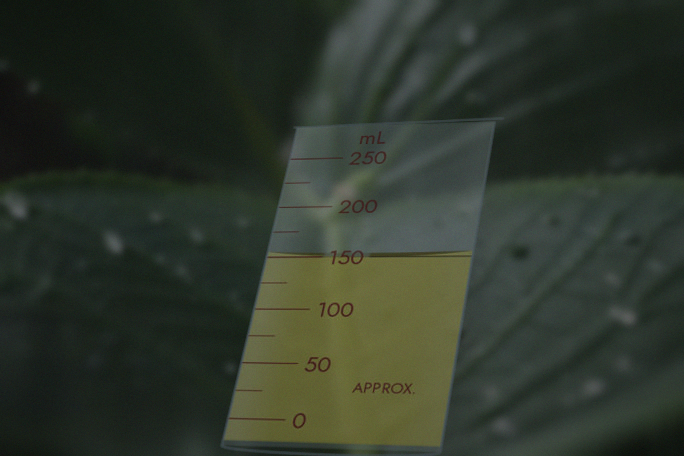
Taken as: 150 mL
